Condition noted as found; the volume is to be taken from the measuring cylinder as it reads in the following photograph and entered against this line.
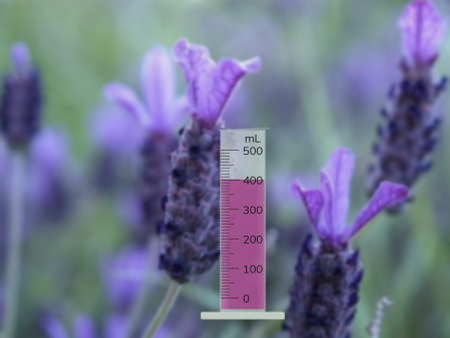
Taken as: 400 mL
